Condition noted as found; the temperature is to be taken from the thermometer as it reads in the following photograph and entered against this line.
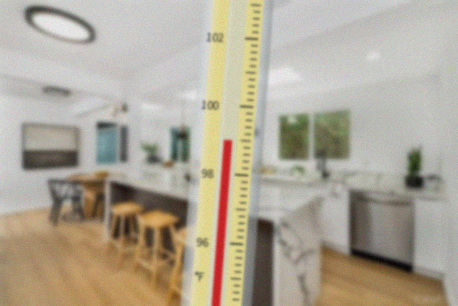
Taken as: 99 °F
